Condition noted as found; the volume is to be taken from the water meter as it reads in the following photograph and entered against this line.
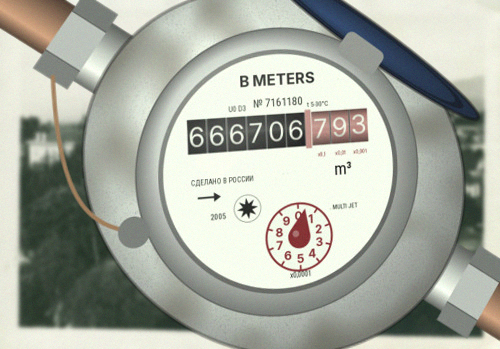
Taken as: 666706.7930 m³
